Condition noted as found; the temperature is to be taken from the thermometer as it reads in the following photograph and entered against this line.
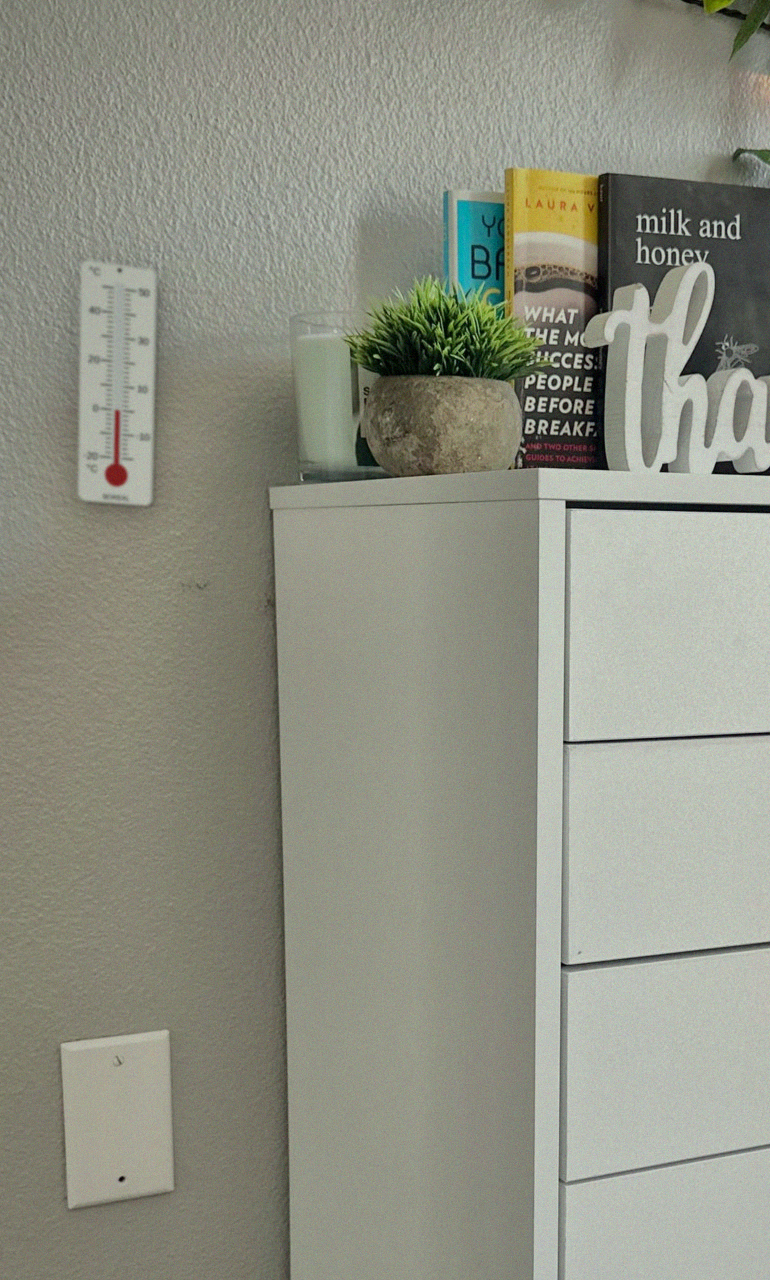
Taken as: 0 °C
